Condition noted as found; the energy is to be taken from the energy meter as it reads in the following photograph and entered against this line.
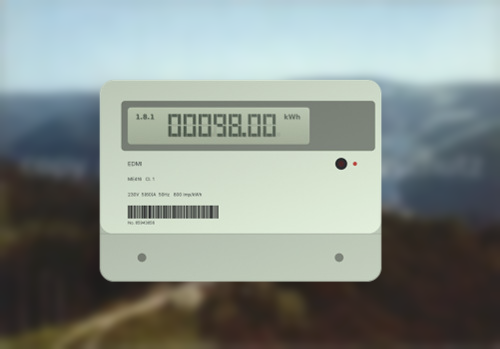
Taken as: 98.00 kWh
